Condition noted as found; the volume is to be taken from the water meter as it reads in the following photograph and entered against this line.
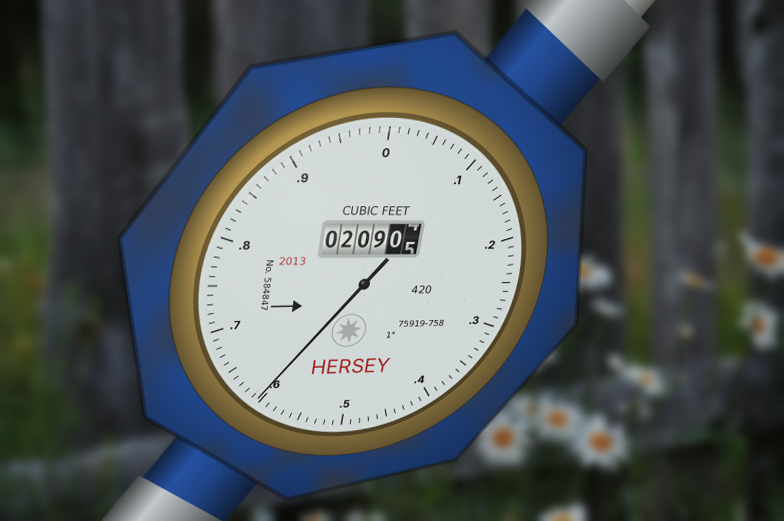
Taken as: 20904.60 ft³
